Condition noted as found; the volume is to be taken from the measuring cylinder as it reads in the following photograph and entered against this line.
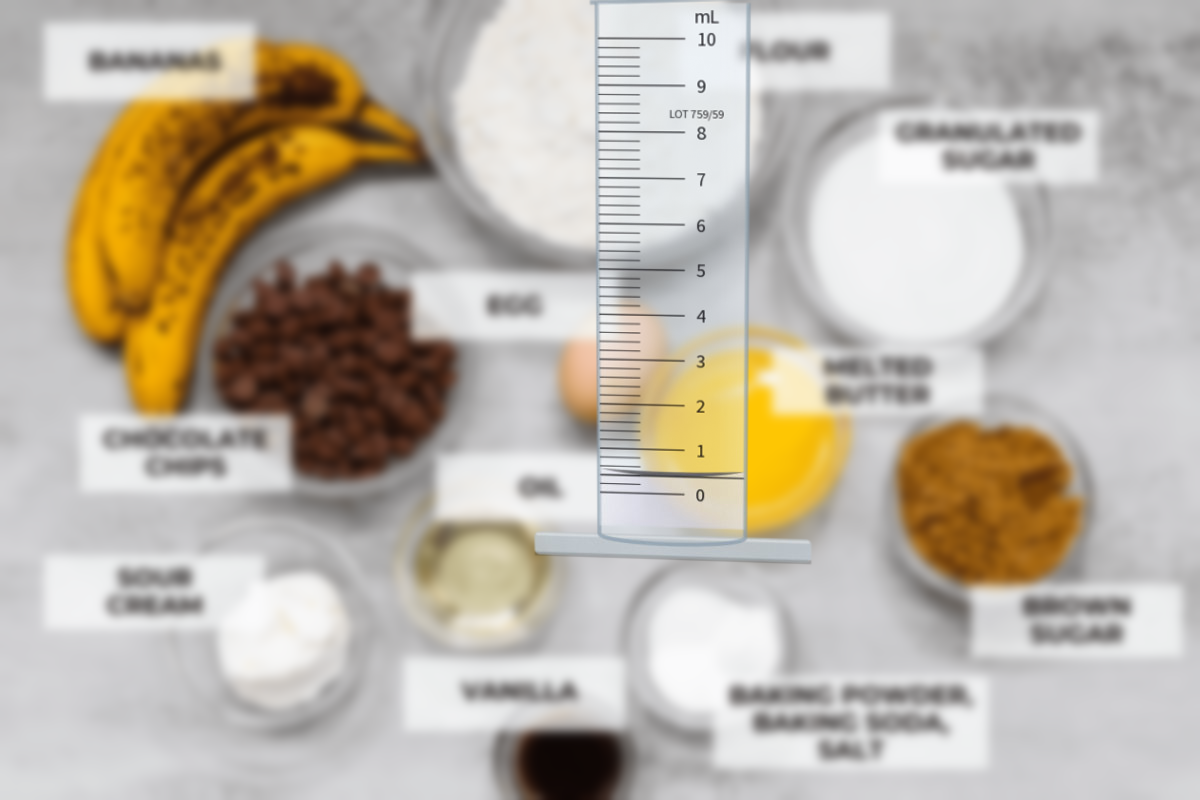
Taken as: 0.4 mL
